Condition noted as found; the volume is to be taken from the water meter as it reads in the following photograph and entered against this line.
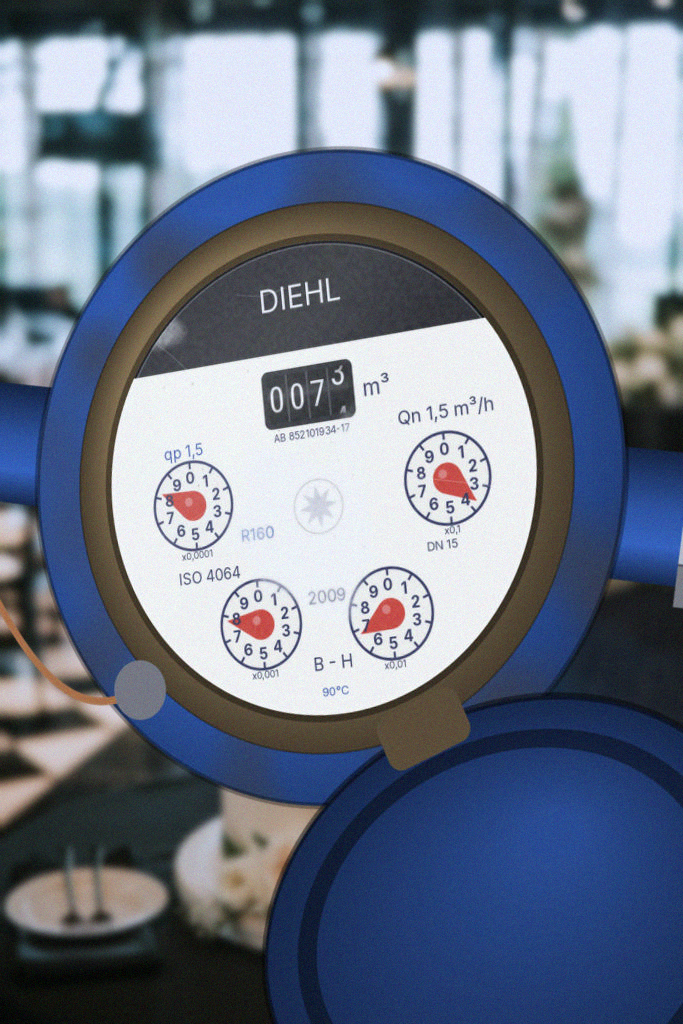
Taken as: 73.3678 m³
